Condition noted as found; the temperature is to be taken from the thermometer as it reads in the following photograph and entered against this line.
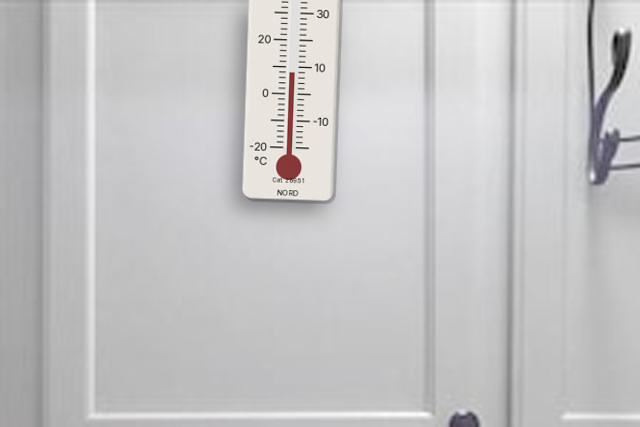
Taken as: 8 °C
